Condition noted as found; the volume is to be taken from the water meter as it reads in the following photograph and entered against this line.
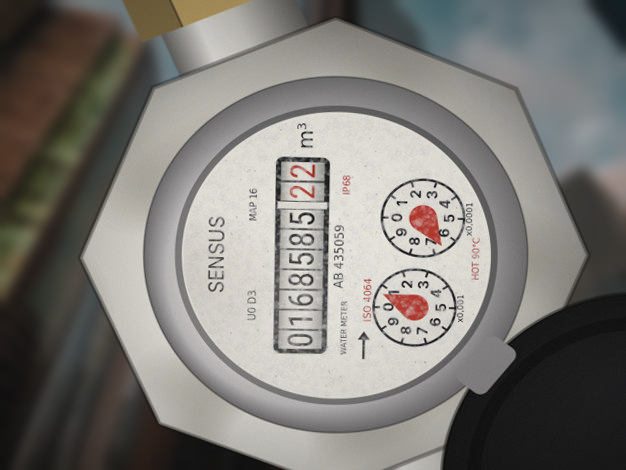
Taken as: 168585.2206 m³
